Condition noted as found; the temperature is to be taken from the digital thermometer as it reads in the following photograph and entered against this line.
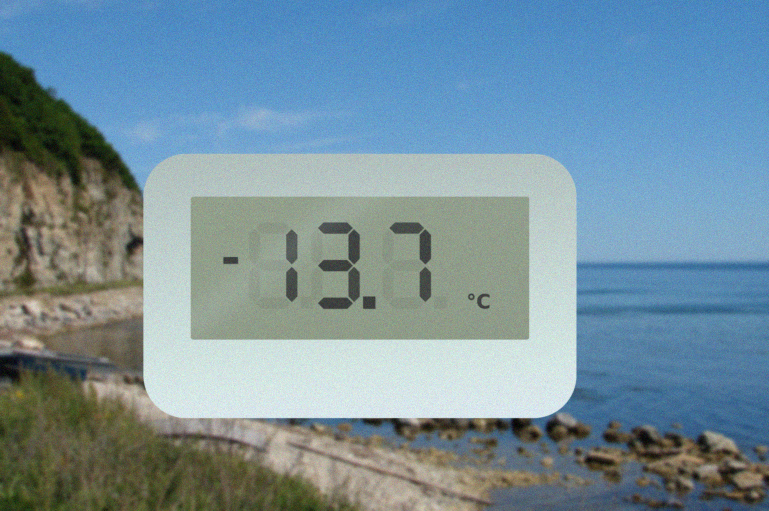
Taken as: -13.7 °C
